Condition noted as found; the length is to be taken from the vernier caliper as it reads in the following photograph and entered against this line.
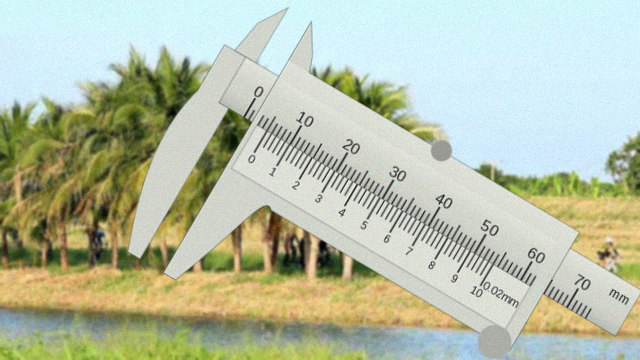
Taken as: 5.0 mm
